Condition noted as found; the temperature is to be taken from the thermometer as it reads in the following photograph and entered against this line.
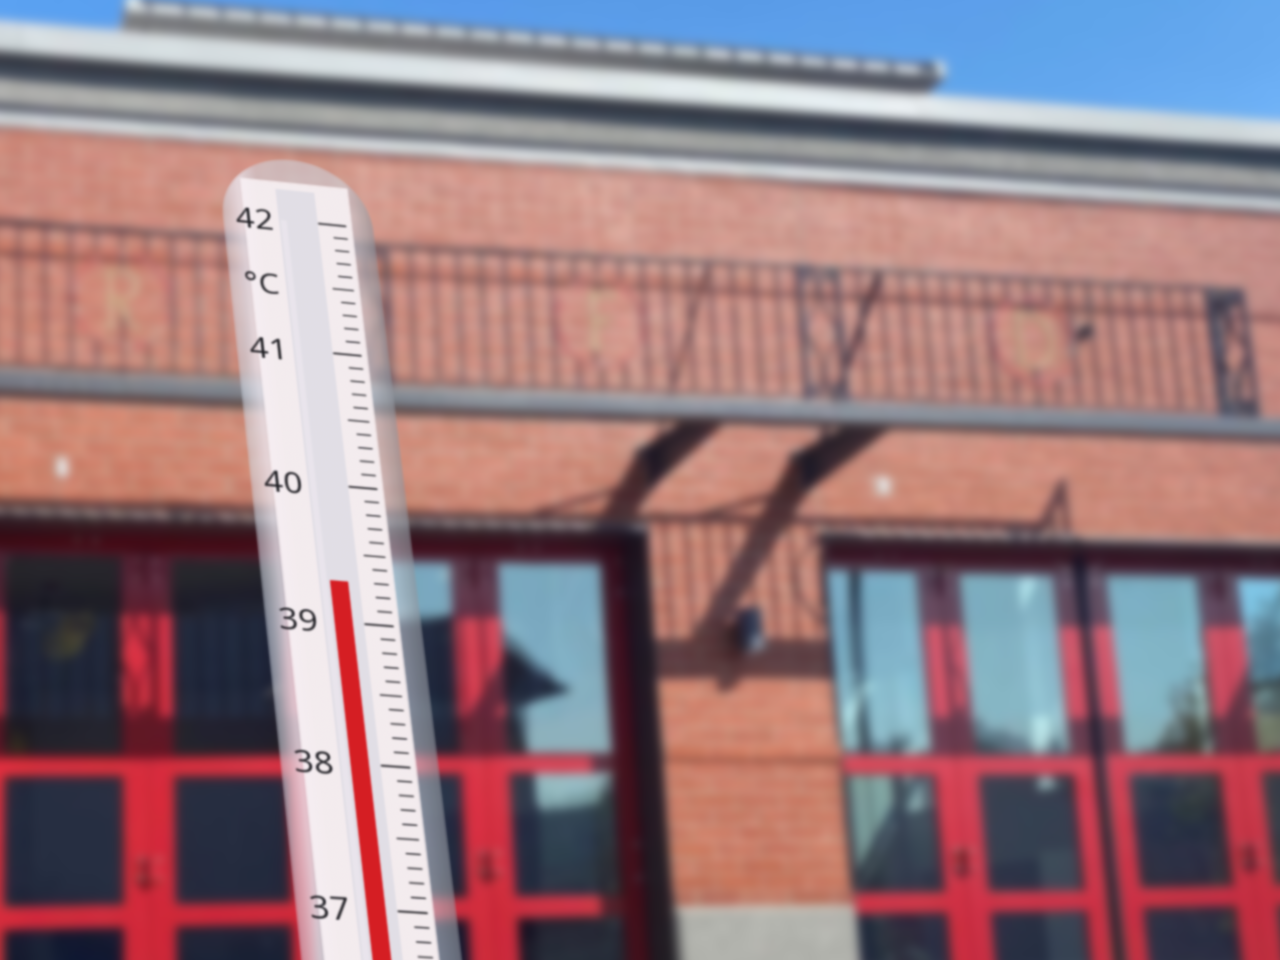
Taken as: 39.3 °C
